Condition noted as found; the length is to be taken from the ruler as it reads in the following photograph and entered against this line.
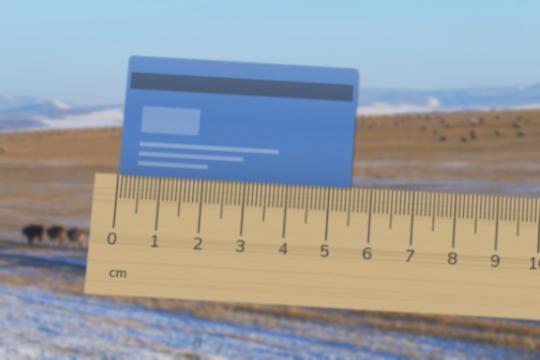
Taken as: 5.5 cm
